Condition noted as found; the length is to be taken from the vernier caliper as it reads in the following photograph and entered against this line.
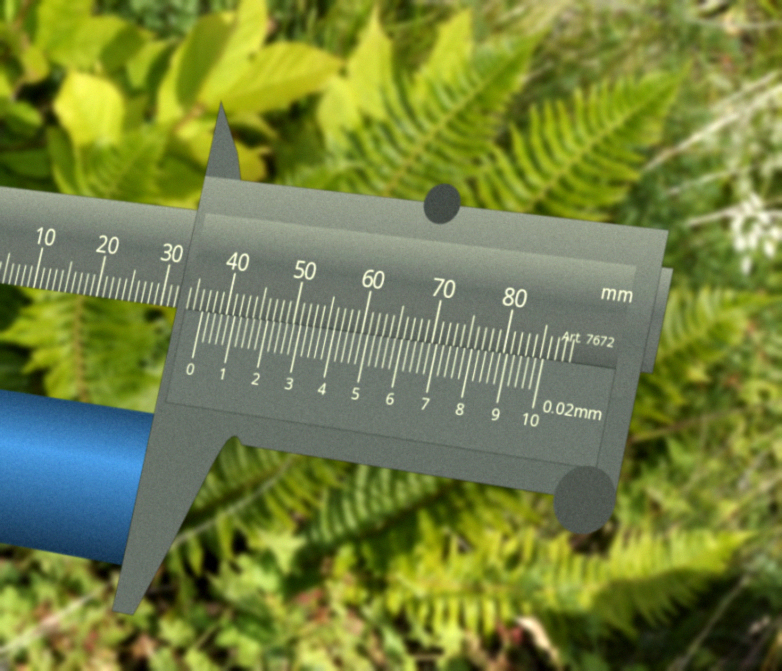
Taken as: 36.4 mm
